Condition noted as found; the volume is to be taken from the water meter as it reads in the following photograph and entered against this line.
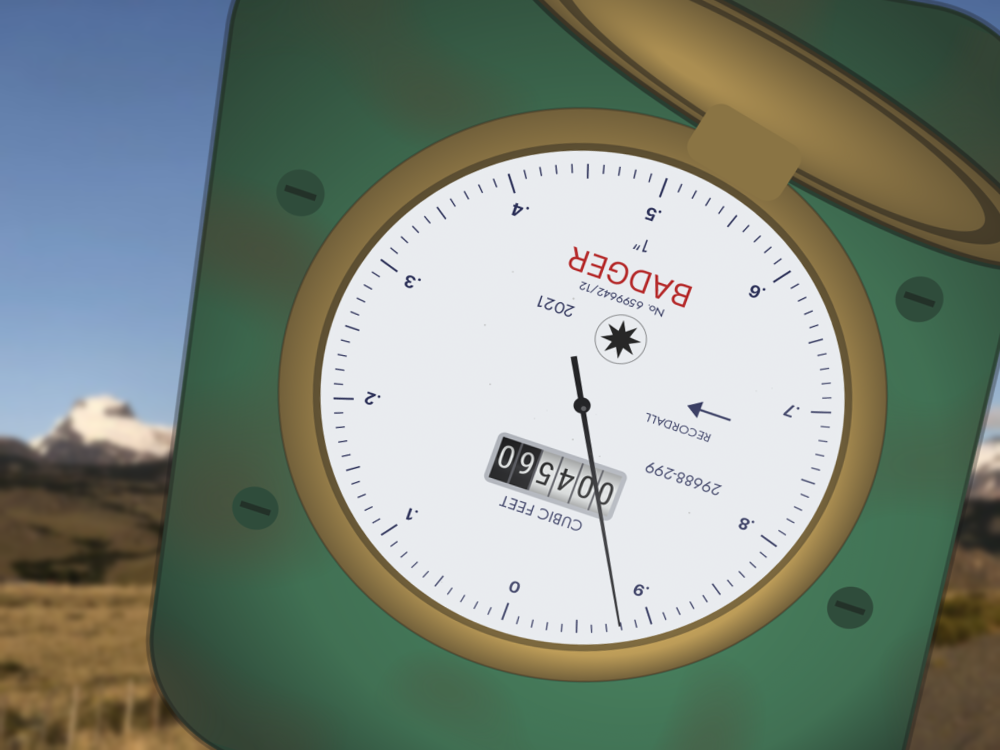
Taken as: 4559.92 ft³
